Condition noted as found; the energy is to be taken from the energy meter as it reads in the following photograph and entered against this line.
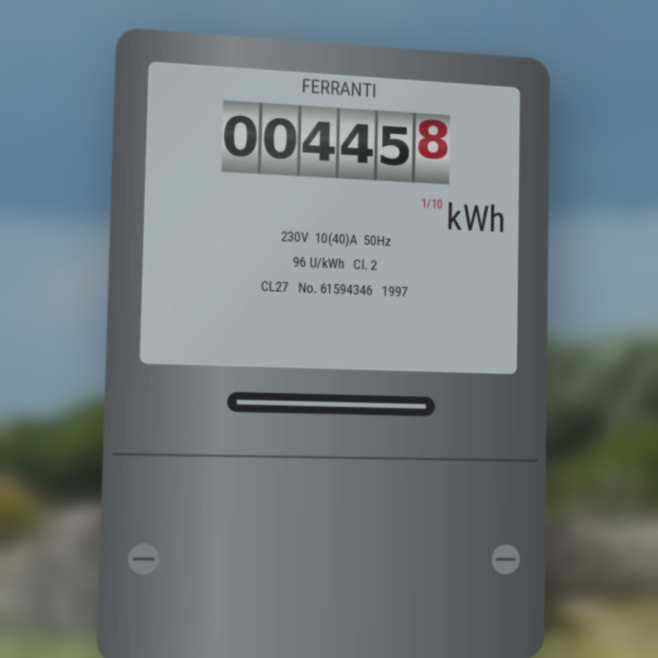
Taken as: 445.8 kWh
